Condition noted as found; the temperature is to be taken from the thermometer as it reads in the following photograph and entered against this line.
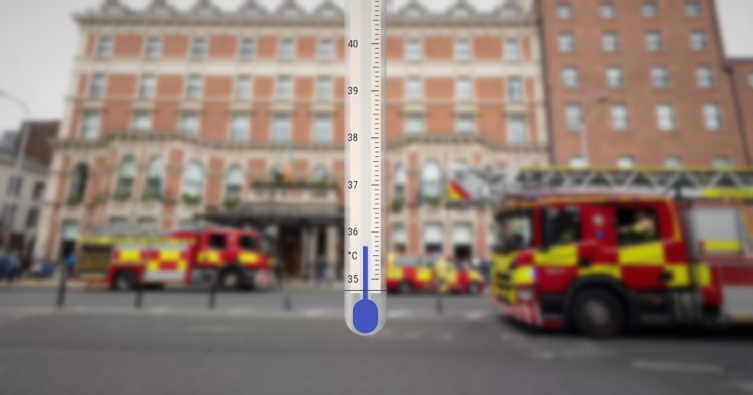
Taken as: 35.7 °C
